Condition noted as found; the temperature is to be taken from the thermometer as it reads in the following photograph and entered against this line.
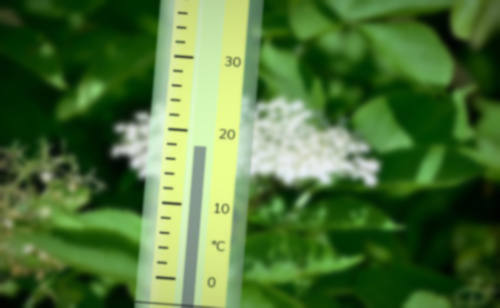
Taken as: 18 °C
